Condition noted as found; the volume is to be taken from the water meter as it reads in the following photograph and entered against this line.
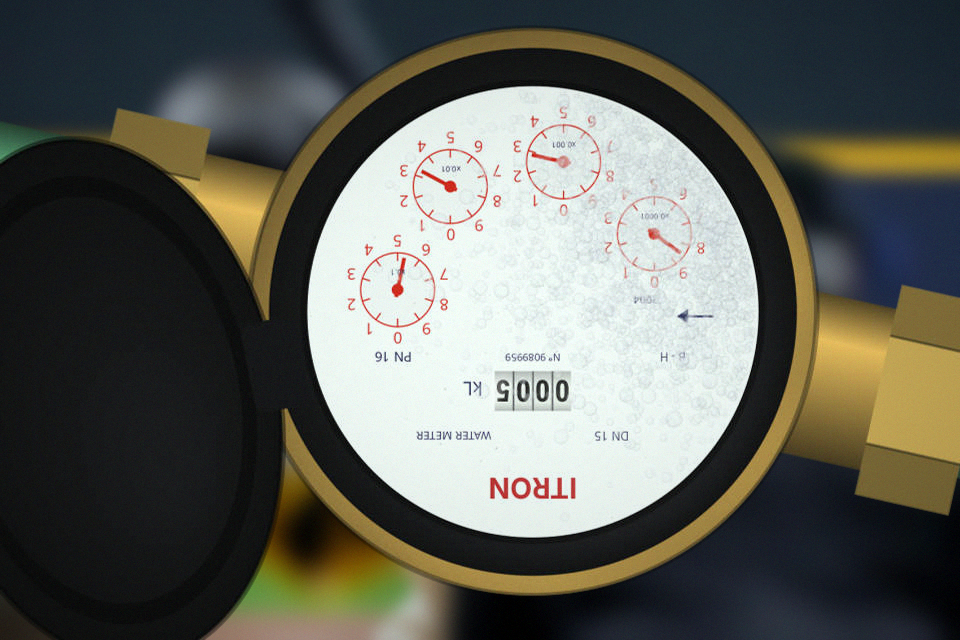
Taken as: 5.5328 kL
